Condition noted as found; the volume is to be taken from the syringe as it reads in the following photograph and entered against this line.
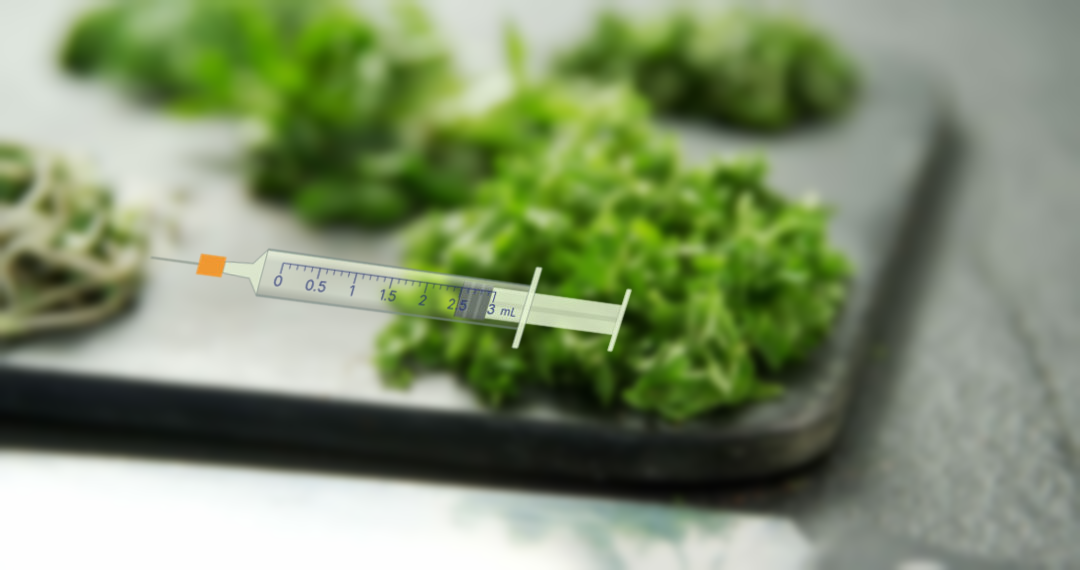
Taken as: 2.5 mL
